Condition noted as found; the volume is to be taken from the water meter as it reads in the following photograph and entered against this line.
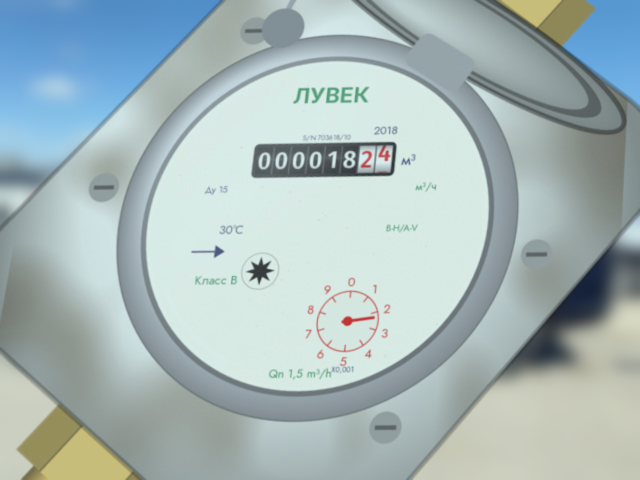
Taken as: 18.242 m³
